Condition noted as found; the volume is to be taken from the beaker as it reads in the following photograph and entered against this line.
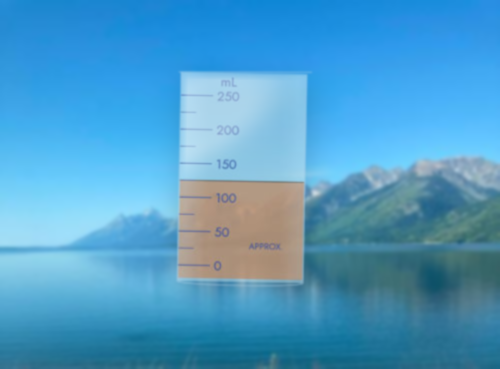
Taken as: 125 mL
